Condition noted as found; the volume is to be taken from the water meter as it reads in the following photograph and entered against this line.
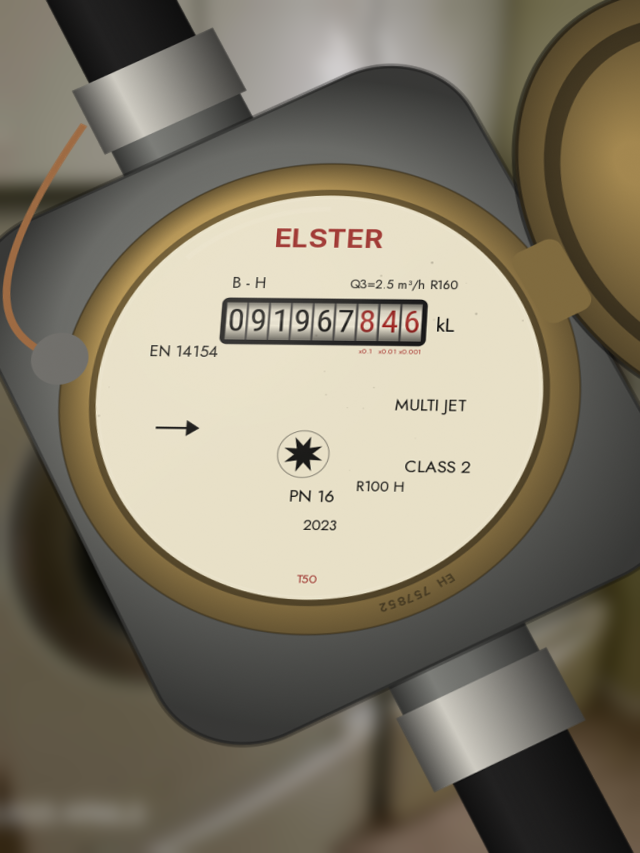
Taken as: 91967.846 kL
